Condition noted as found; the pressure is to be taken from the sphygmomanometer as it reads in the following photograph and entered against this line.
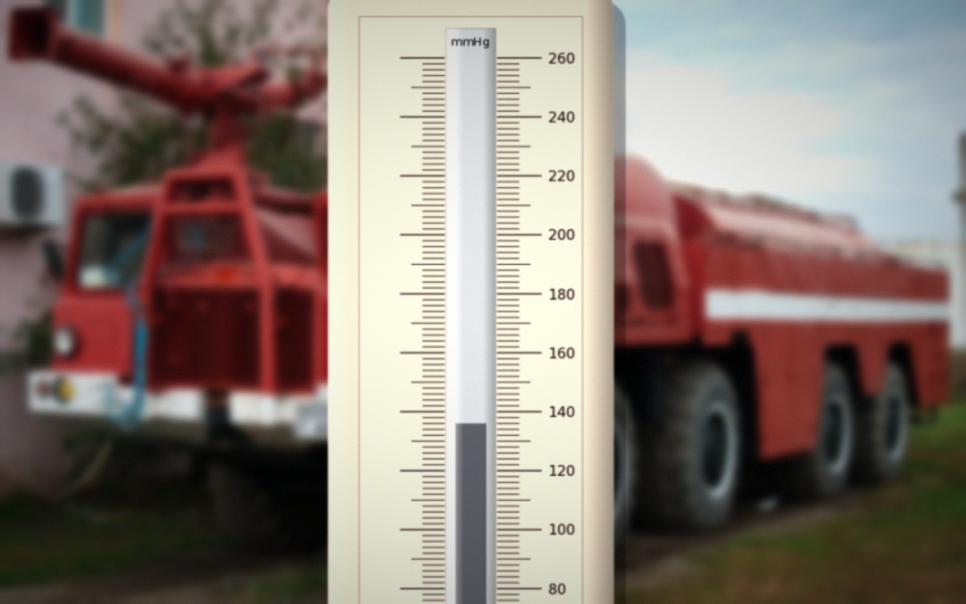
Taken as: 136 mmHg
